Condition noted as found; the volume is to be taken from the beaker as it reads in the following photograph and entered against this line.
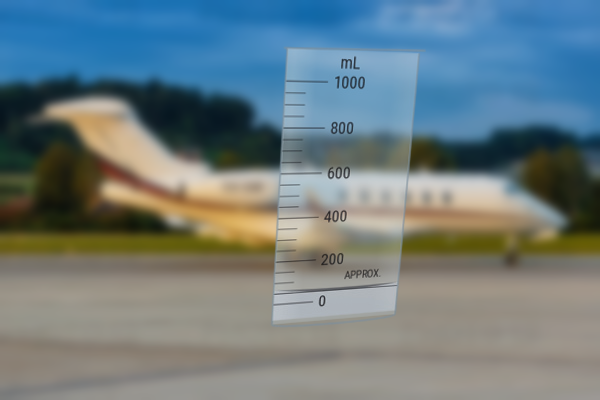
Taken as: 50 mL
